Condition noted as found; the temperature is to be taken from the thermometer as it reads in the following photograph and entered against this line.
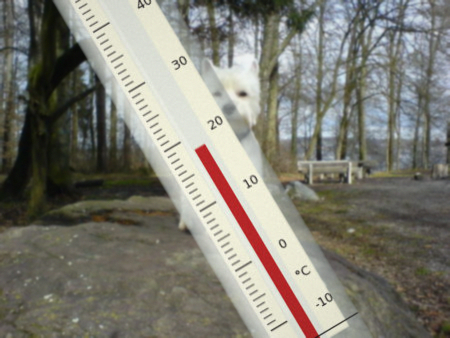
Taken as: 18 °C
